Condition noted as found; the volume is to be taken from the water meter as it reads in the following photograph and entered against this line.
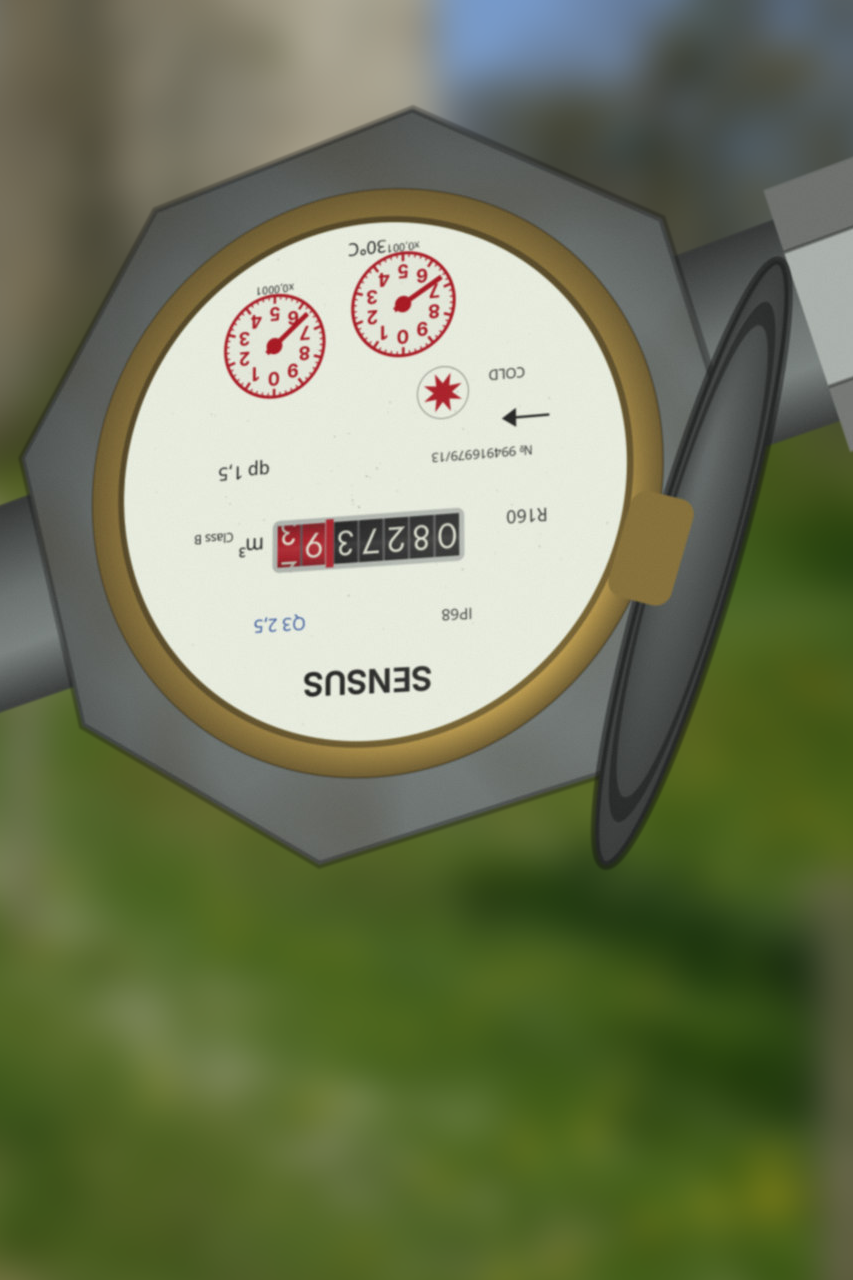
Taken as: 8273.9266 m³
